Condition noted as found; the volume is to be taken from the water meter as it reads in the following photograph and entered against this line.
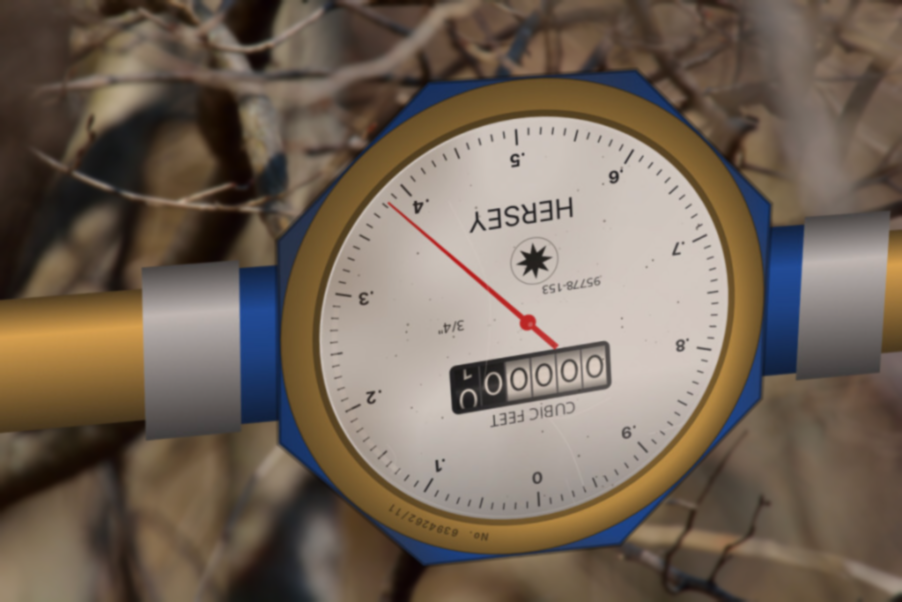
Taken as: 0.38 ft³
